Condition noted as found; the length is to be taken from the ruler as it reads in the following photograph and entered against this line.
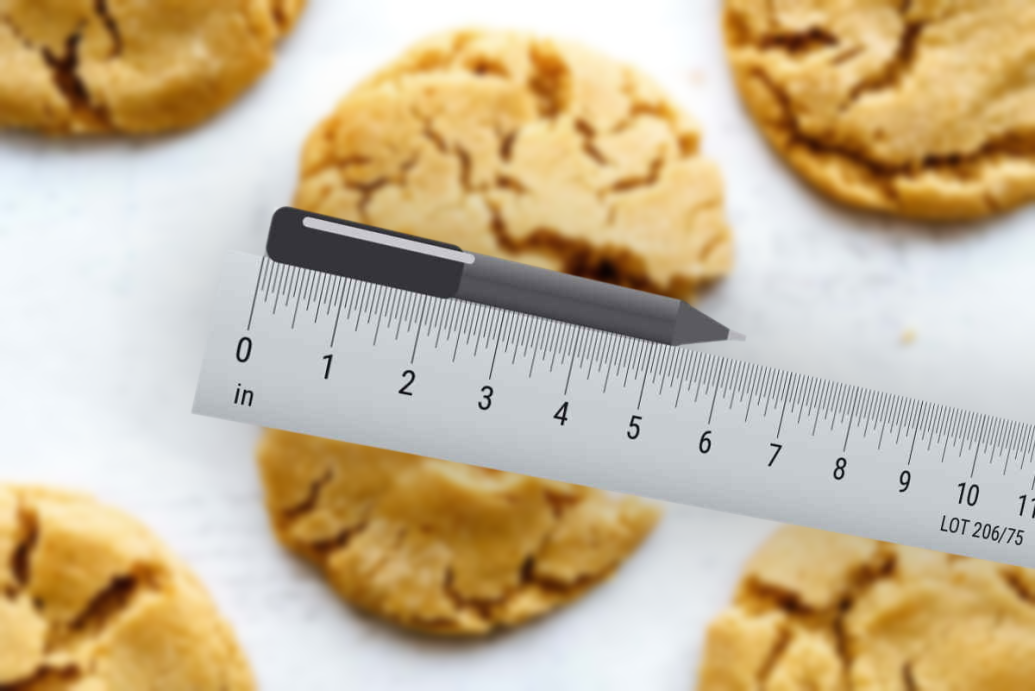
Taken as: 6.25 in
